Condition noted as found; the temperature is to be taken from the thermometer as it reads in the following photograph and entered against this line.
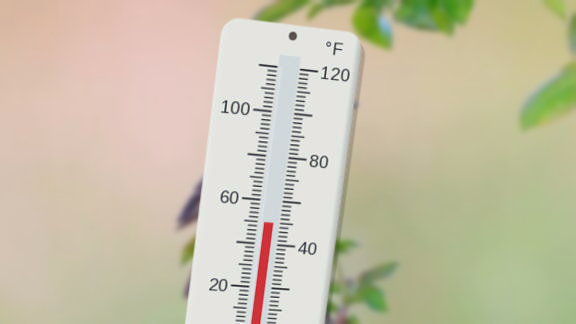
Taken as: 50 °F
